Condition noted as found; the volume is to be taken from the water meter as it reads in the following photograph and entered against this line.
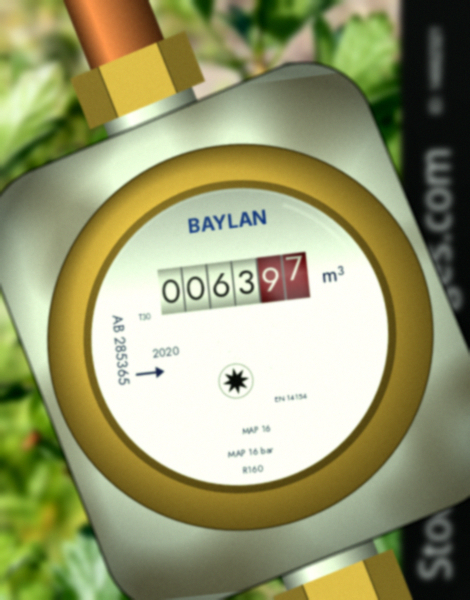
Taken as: 63.97 m³
